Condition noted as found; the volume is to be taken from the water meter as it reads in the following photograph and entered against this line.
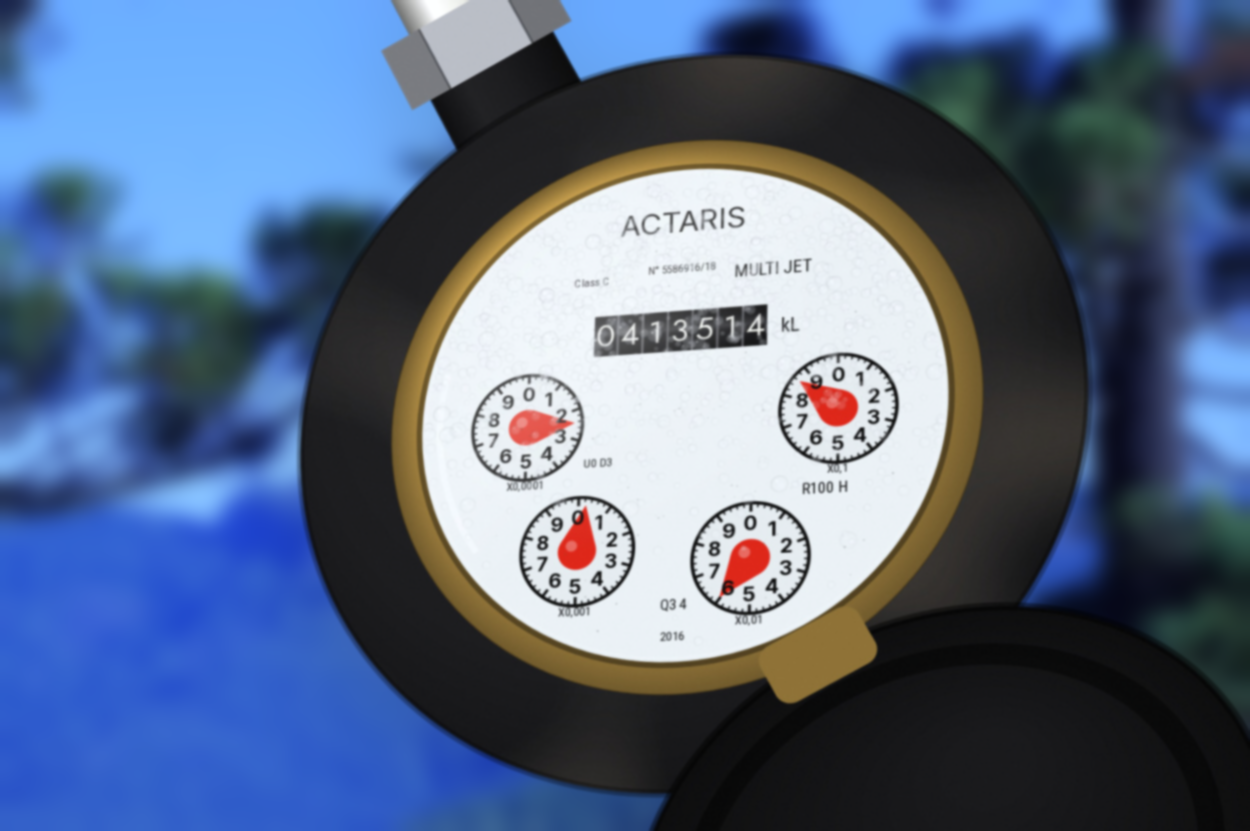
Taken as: 413514.8602 kL
